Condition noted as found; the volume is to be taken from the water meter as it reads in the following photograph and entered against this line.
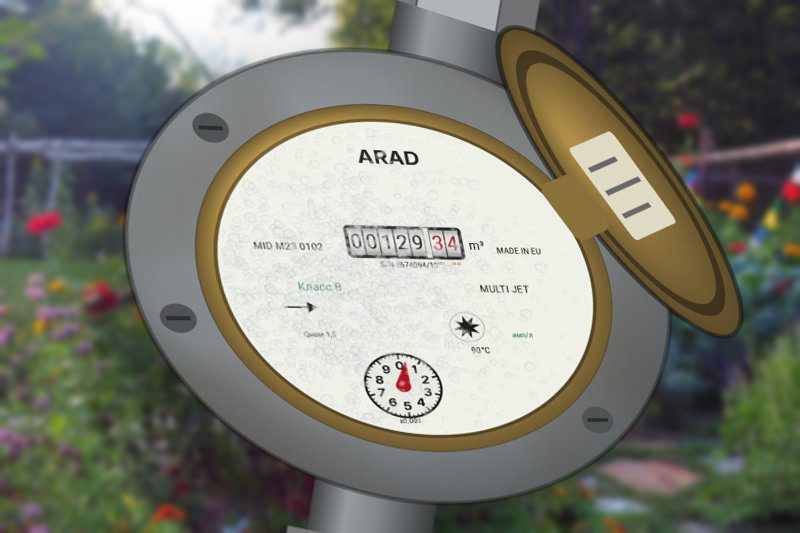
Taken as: 129.340 m³
